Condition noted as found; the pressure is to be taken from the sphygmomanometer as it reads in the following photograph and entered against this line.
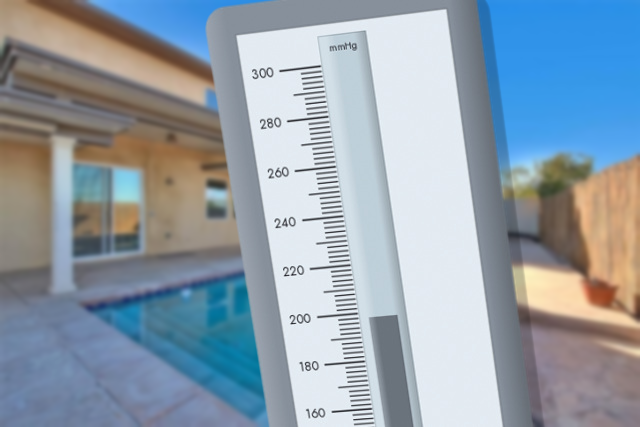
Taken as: 198 mmHg
